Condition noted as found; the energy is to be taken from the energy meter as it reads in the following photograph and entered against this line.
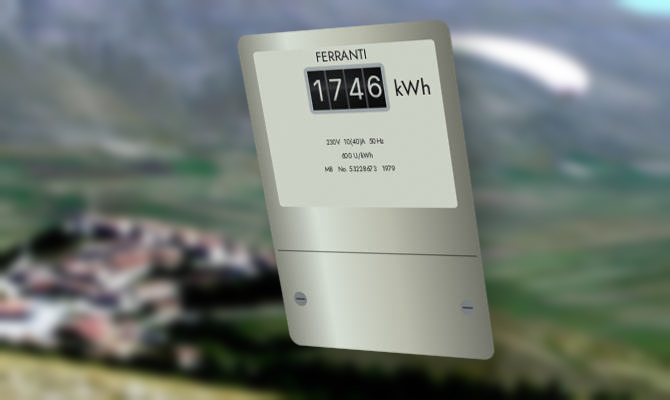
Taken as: 1746 kWh
